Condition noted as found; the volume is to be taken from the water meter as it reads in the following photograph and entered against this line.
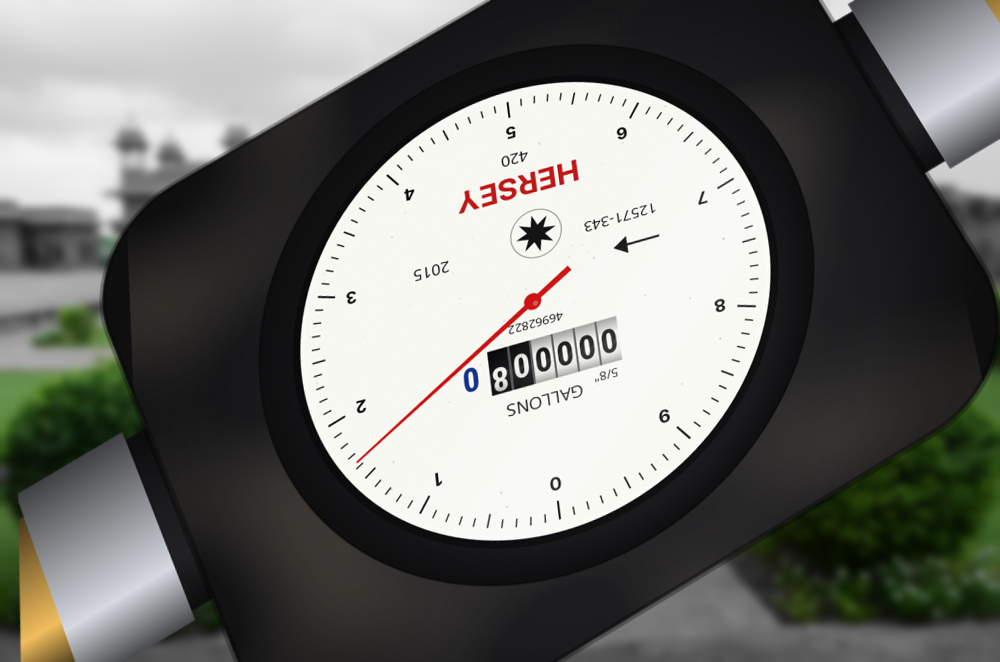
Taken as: 81.6 gal
